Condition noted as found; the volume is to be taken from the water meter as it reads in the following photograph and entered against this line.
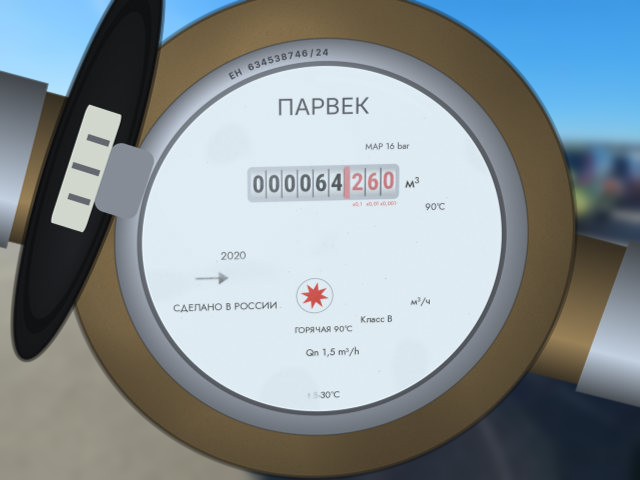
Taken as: 64.260 m³
